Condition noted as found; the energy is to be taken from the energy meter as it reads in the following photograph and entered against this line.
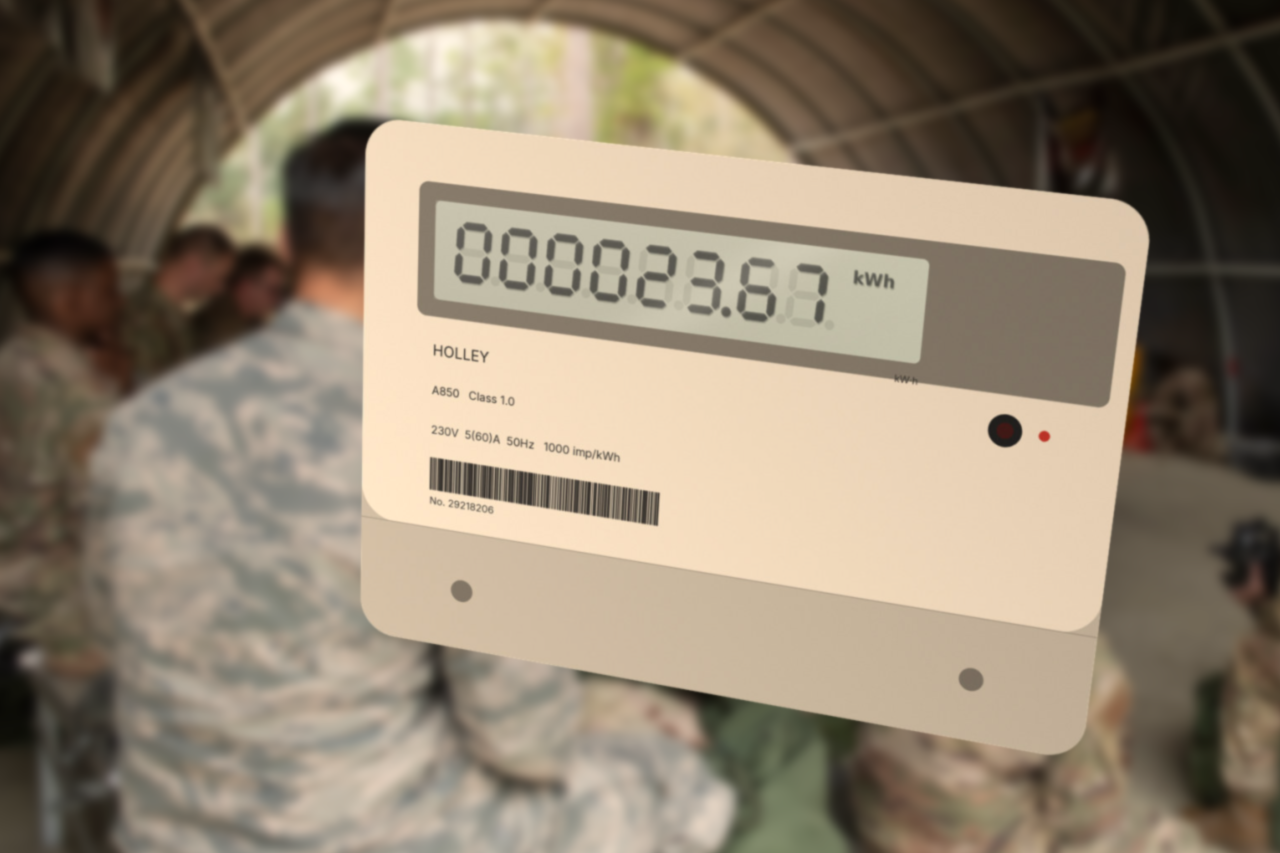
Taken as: 23.67 kWh
